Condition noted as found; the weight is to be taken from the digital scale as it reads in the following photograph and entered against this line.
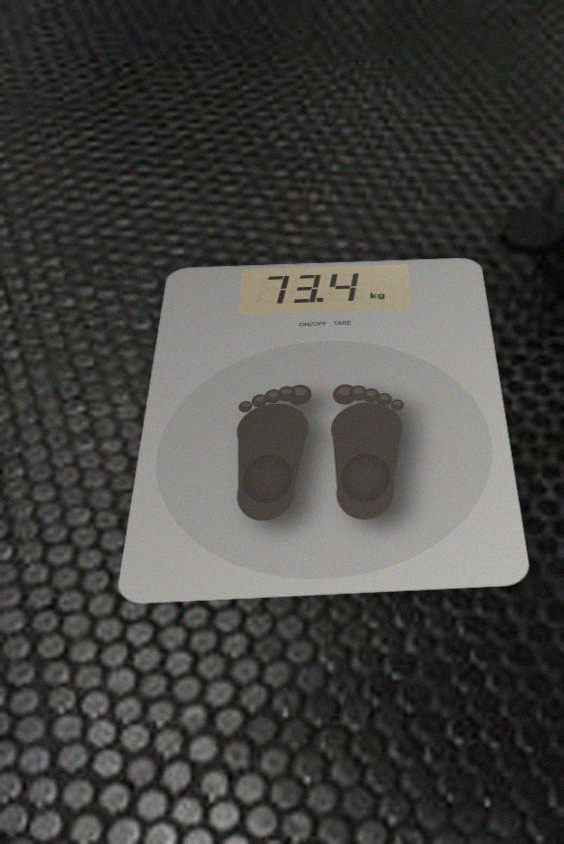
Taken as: 73.4 kg
